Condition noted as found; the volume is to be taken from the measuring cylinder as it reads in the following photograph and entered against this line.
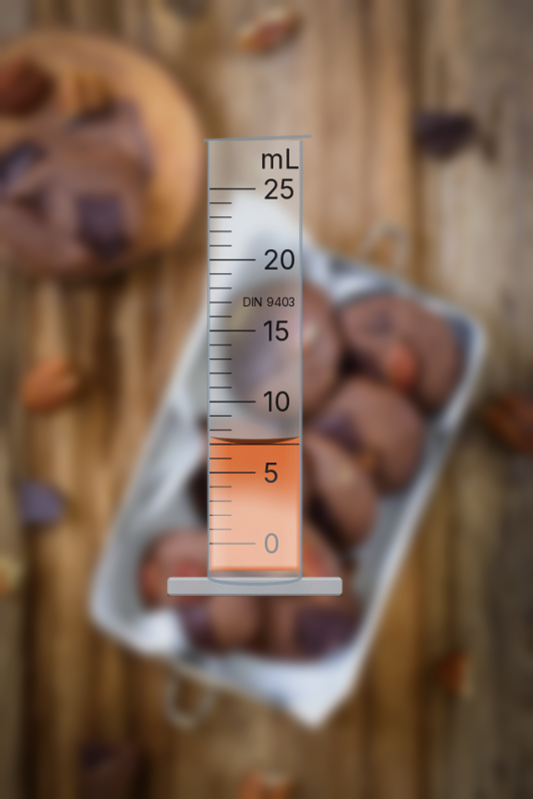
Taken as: 7 mL
